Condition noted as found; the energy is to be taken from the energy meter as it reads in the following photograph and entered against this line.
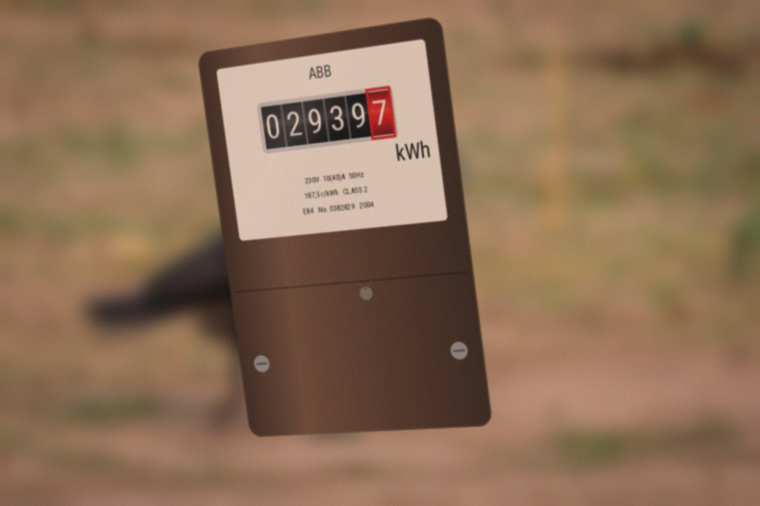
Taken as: 2939.7 kWh
